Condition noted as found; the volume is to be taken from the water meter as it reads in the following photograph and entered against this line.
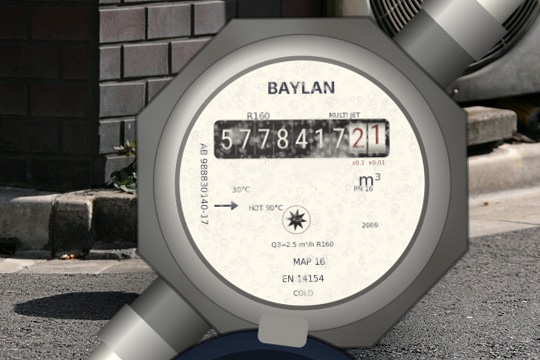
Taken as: 5778417.21 m³
